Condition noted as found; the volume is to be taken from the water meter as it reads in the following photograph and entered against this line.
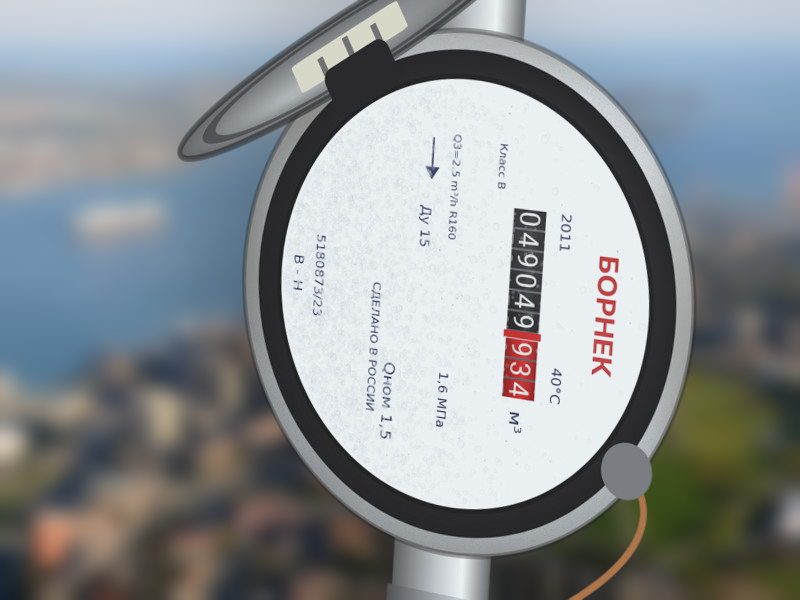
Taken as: 49049.934 m³
